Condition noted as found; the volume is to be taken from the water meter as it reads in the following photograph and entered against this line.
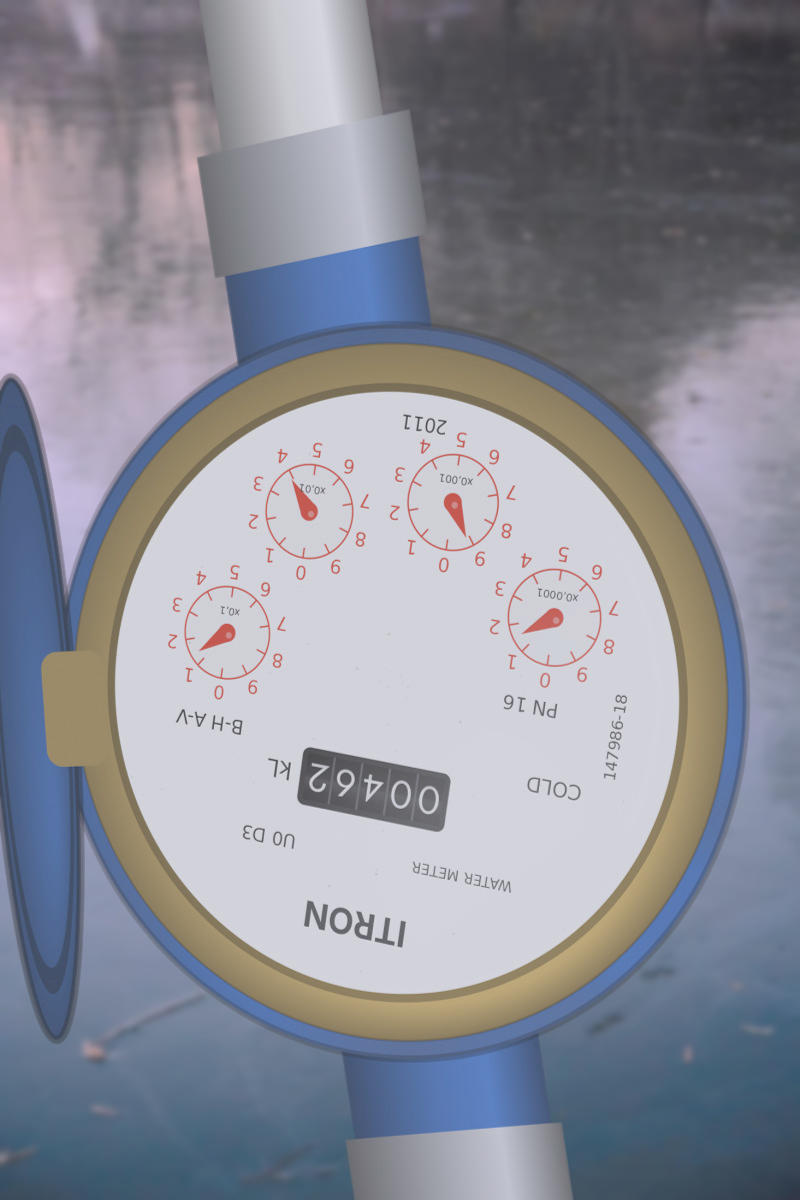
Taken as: 462.1391 kL
